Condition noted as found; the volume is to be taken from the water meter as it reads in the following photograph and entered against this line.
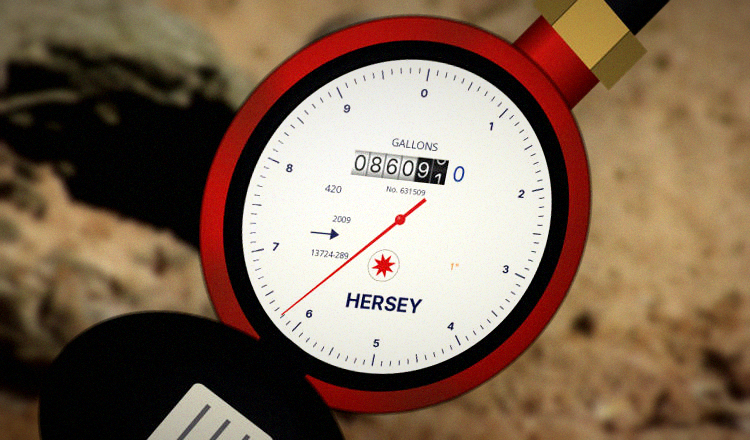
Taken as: 860906.2 gal
